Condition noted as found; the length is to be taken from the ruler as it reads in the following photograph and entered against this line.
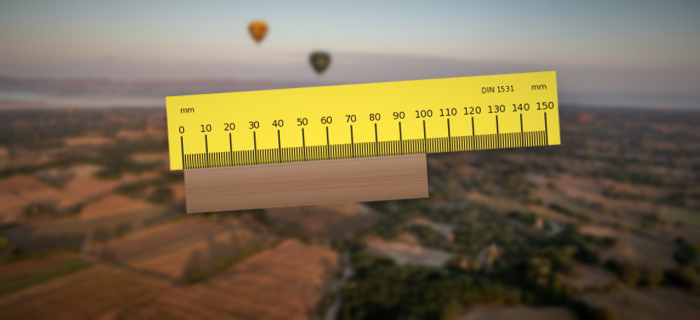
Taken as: 100 mm
